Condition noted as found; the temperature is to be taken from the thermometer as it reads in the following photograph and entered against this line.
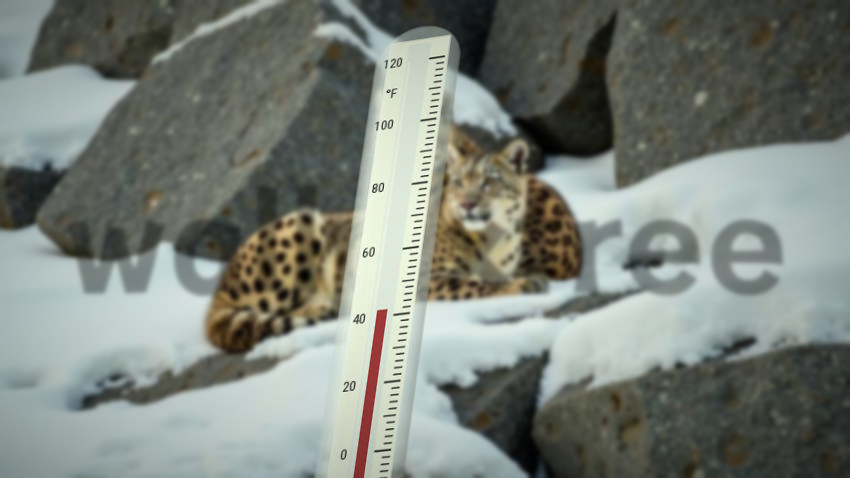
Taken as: 42 °F
